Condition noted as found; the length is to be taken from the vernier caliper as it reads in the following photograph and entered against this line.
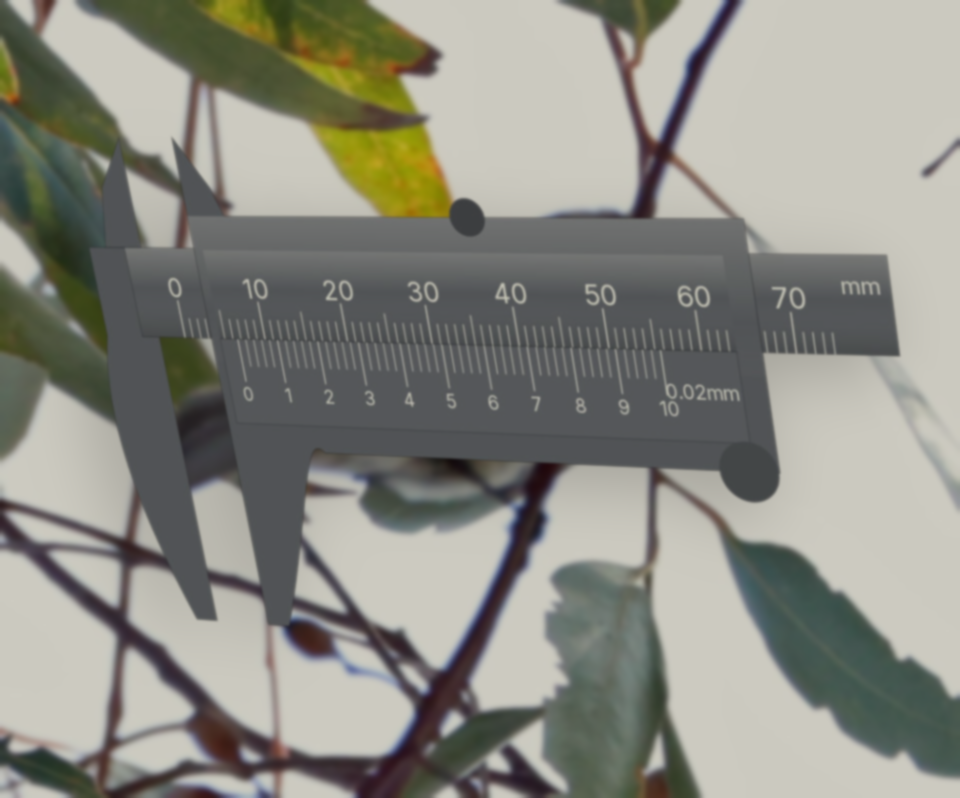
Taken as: 6.6 mm
